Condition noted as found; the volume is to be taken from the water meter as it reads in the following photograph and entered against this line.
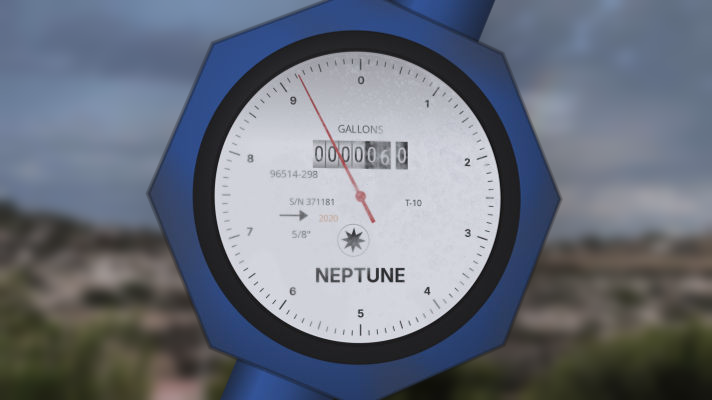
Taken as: 59.2 gal
